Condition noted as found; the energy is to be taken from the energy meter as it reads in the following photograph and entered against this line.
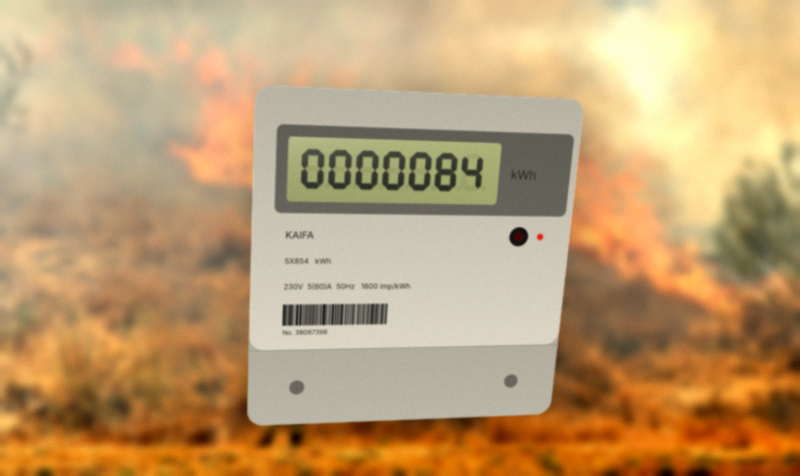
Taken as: 84 kWh
